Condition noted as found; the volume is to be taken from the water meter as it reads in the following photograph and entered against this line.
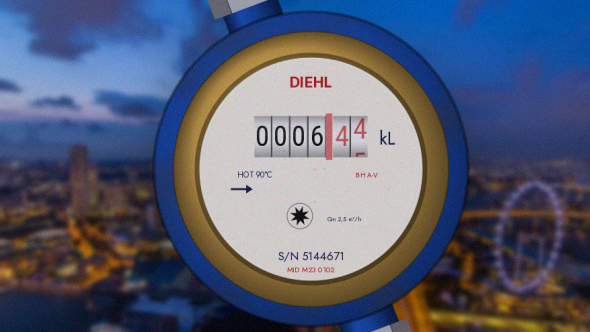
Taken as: 6.44 kL
